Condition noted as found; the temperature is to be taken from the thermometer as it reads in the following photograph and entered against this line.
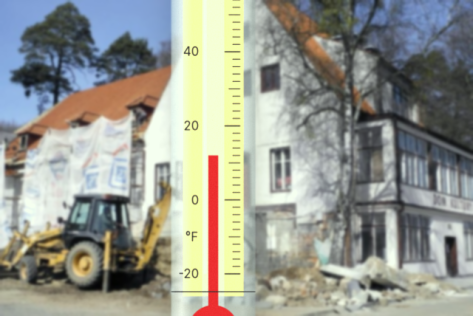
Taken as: 12 °F
